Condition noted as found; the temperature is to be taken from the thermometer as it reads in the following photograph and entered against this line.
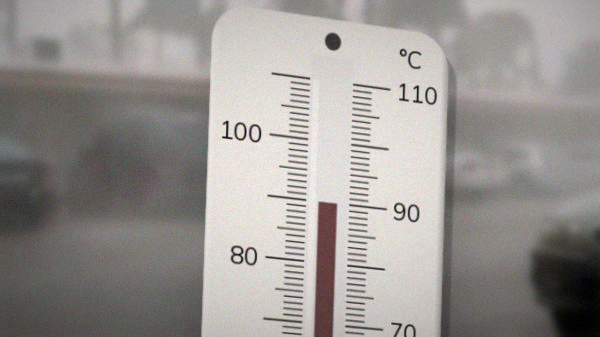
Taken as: 90 °C
